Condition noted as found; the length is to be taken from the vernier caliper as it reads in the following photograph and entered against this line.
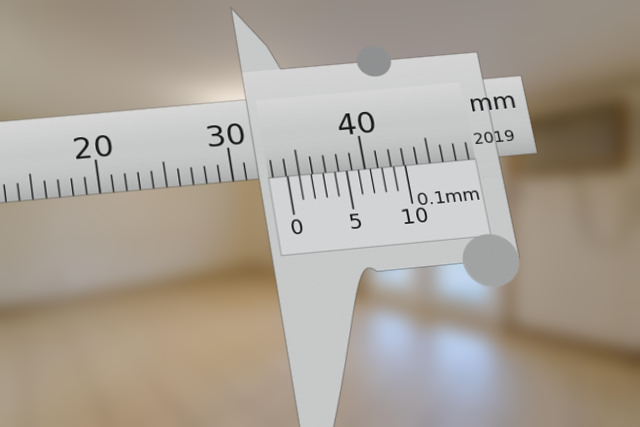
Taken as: 34.1 mm
